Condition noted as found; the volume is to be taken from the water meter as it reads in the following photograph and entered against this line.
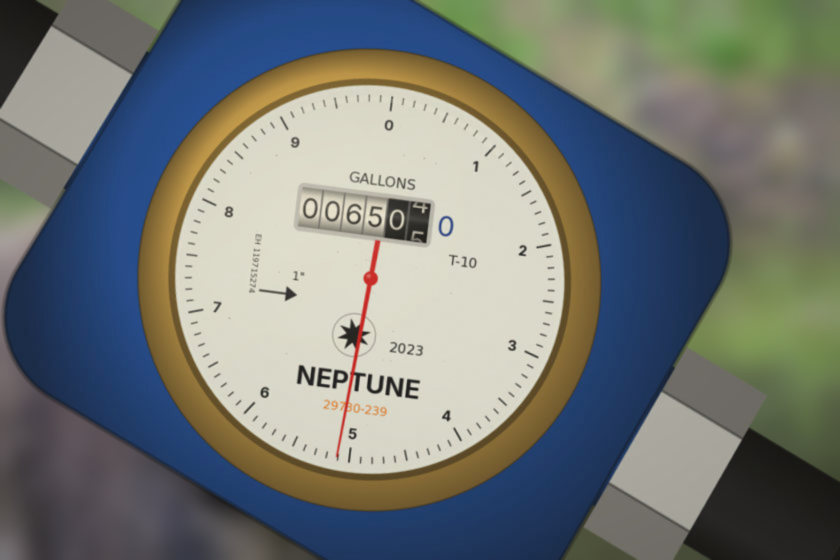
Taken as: 65045.1 gal
